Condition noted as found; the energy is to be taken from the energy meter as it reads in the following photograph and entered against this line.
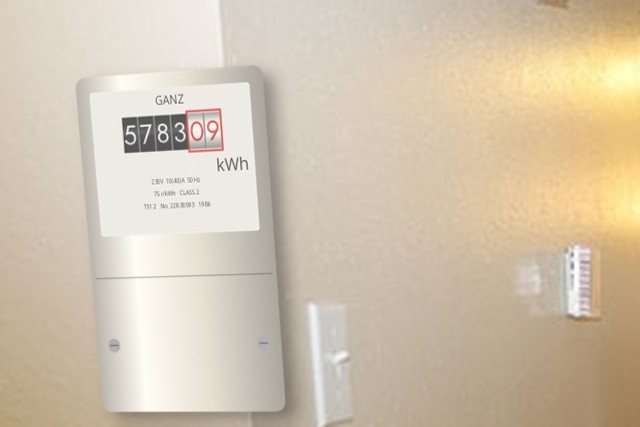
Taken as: 5783.09 kWh
